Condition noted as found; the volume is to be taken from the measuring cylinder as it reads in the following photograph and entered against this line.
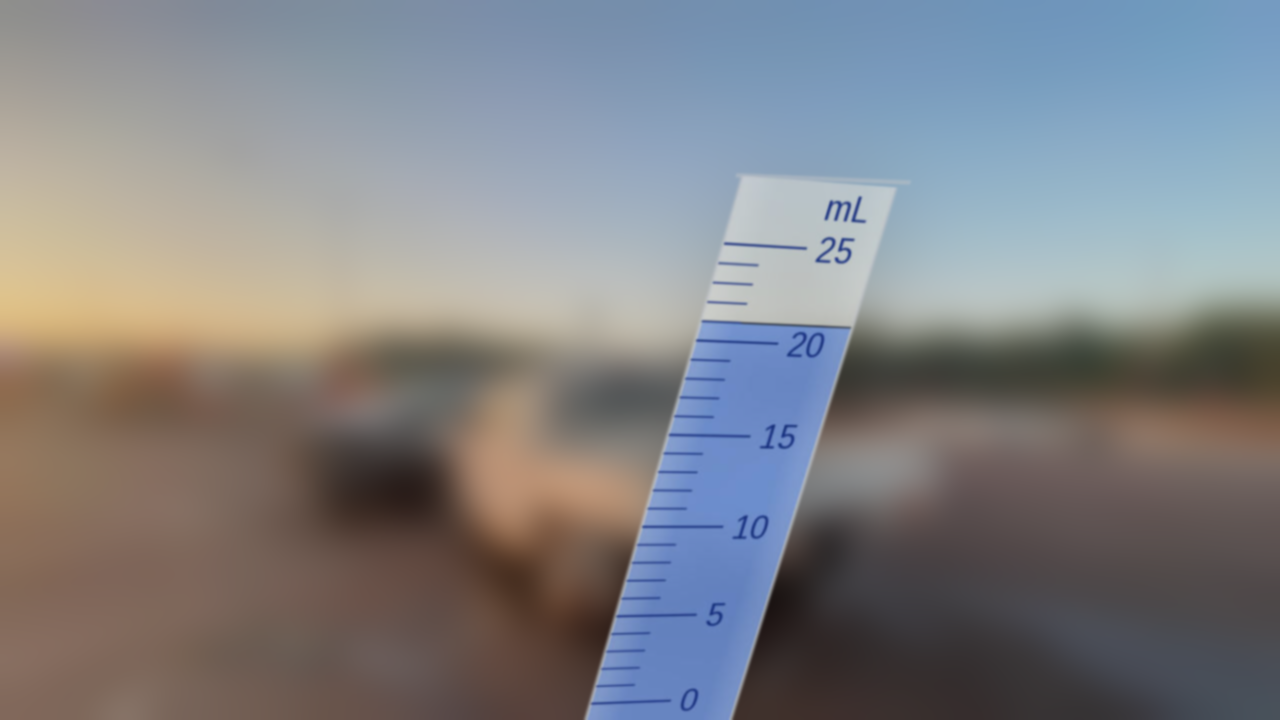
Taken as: 21 mL
